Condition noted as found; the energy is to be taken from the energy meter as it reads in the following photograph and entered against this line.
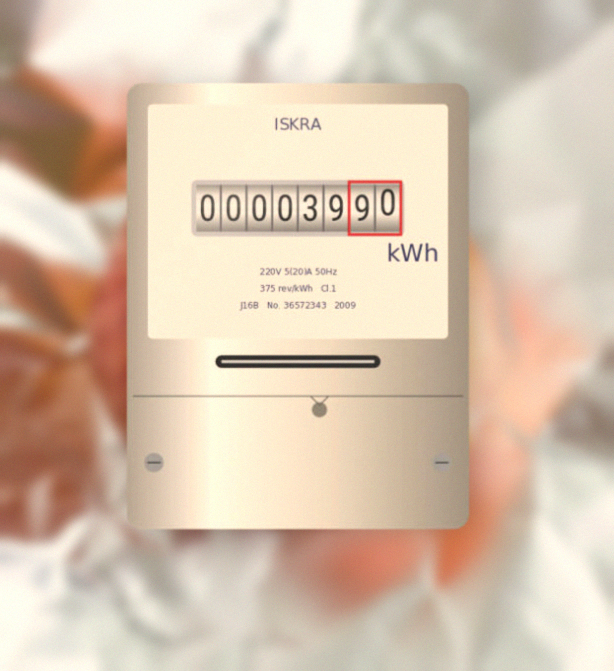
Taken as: 39.90 kWh
